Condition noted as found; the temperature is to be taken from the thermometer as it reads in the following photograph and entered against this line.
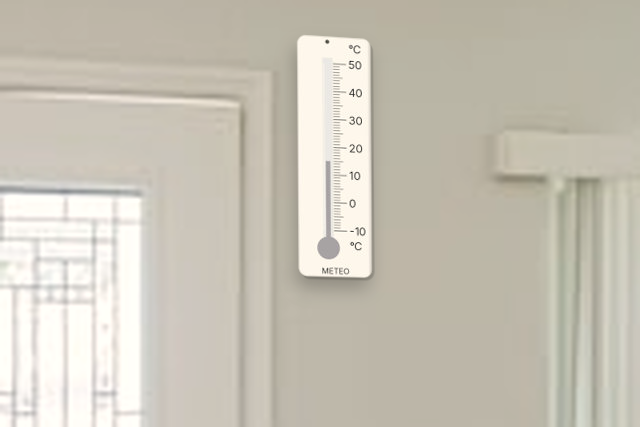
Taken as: 15 °C
